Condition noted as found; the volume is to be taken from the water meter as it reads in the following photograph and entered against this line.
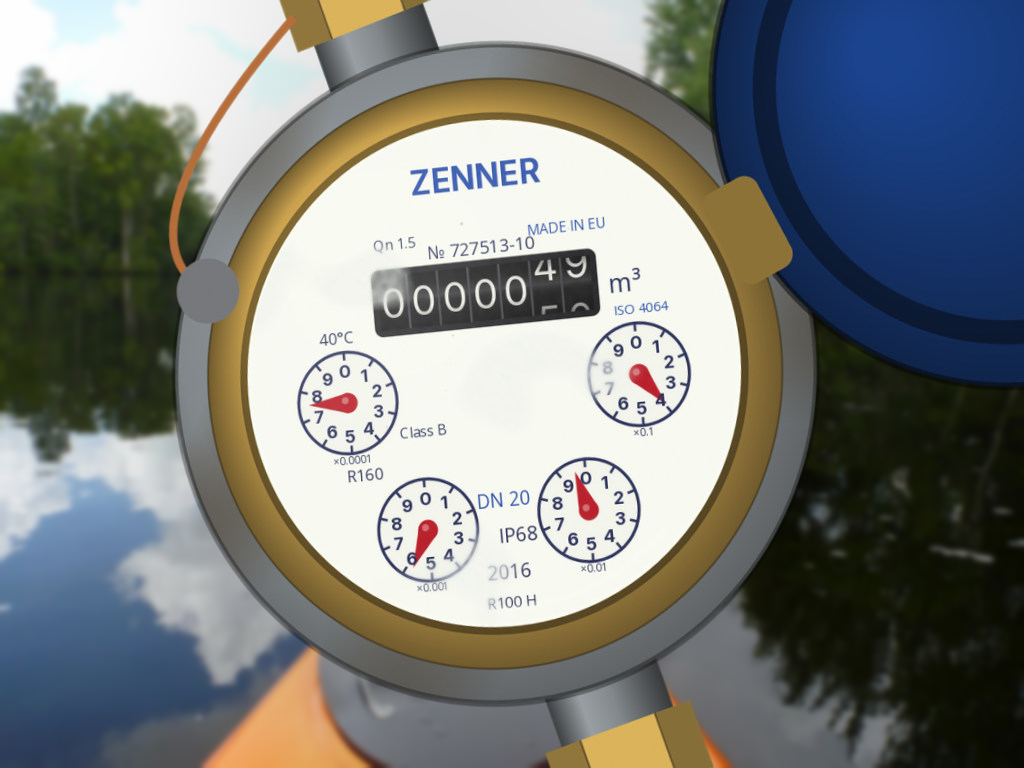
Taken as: 49.3957 m³
